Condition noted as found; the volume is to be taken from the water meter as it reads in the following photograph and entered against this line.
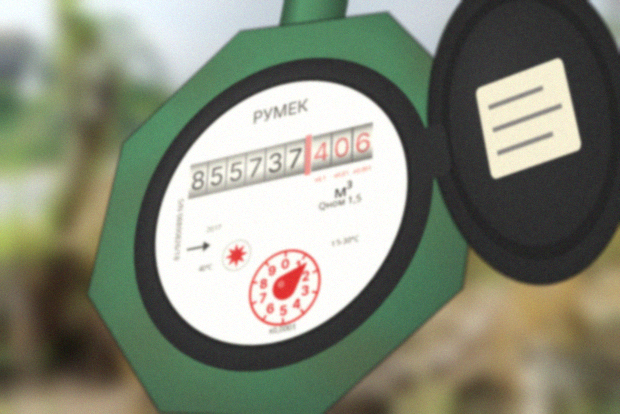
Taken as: 855737.4061 m³
